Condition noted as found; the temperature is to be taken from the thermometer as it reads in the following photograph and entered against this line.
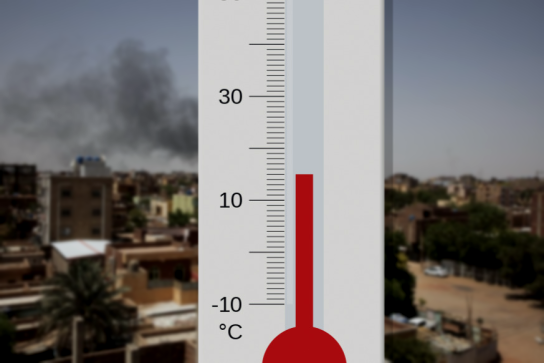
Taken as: 15 °C
